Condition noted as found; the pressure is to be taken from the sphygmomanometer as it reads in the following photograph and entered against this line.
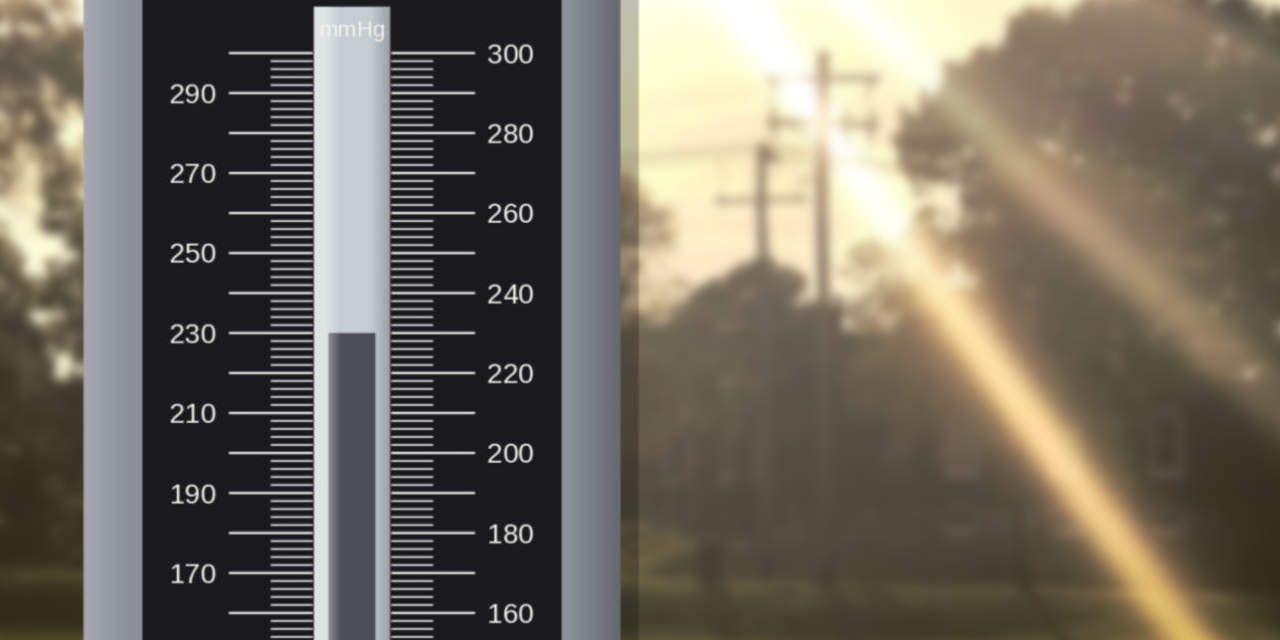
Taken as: 230 mmHg
